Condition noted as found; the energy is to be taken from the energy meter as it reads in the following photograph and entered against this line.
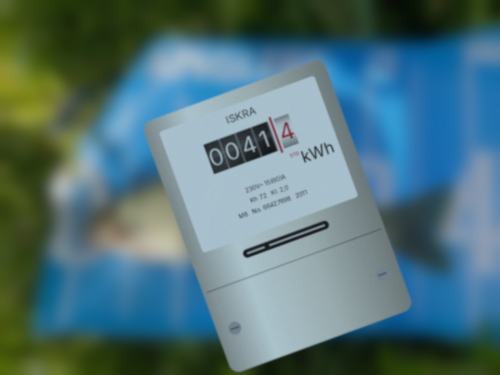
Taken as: 41.4 kWh
